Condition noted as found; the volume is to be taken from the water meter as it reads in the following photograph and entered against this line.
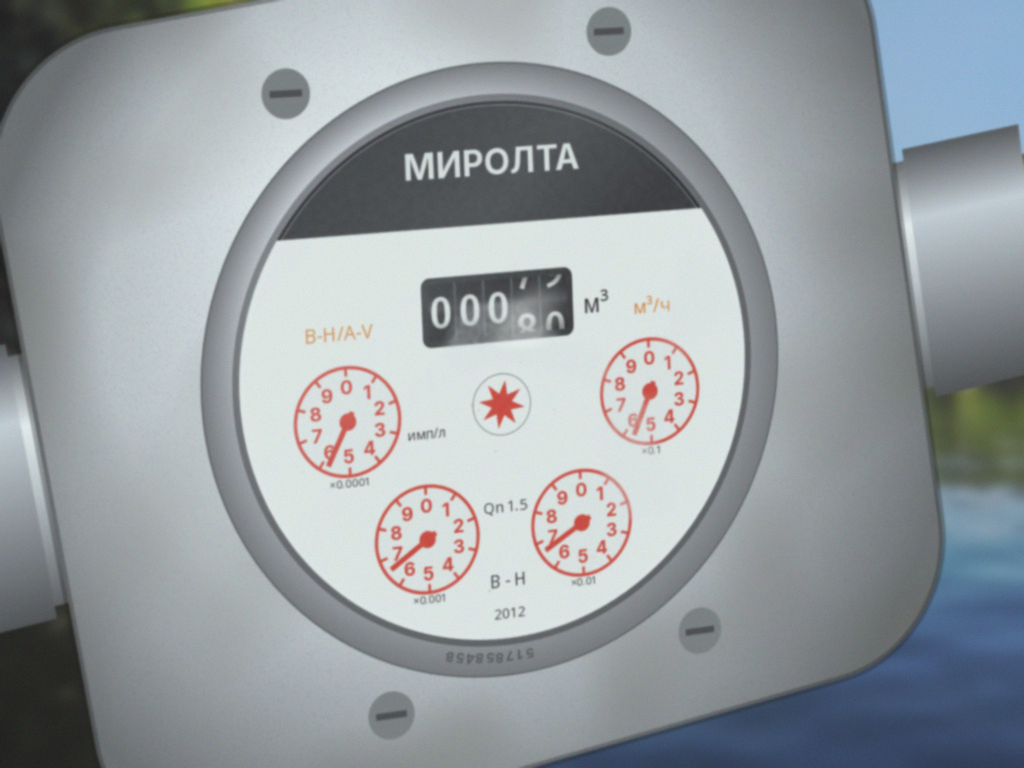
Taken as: 79.5665 m³
